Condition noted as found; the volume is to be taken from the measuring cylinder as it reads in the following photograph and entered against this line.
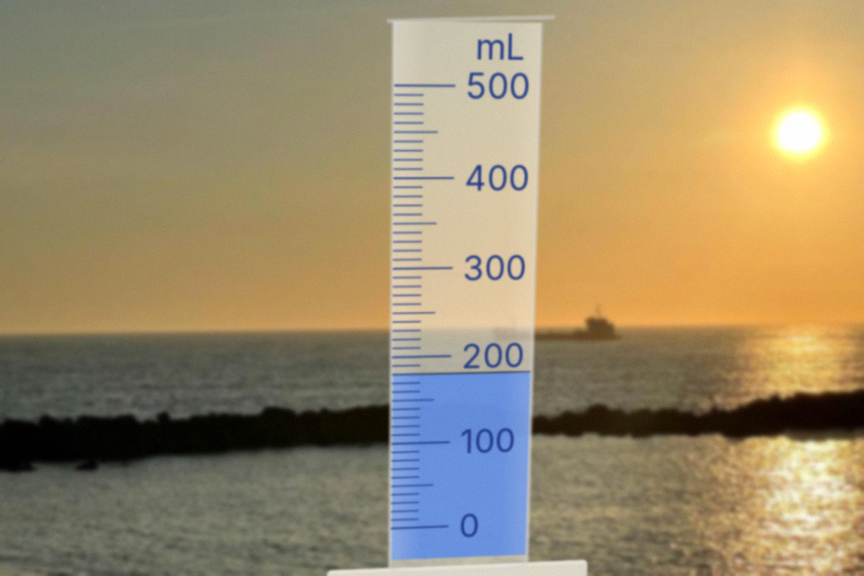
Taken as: 180 mL
